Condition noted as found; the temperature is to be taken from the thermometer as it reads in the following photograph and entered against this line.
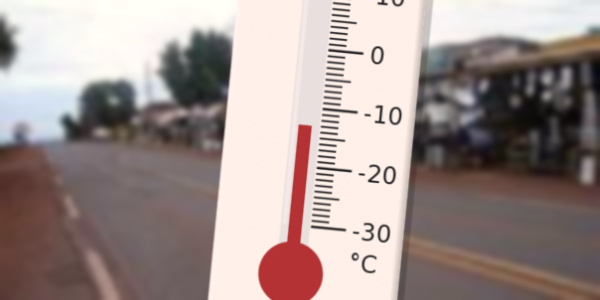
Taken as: -13 °C
